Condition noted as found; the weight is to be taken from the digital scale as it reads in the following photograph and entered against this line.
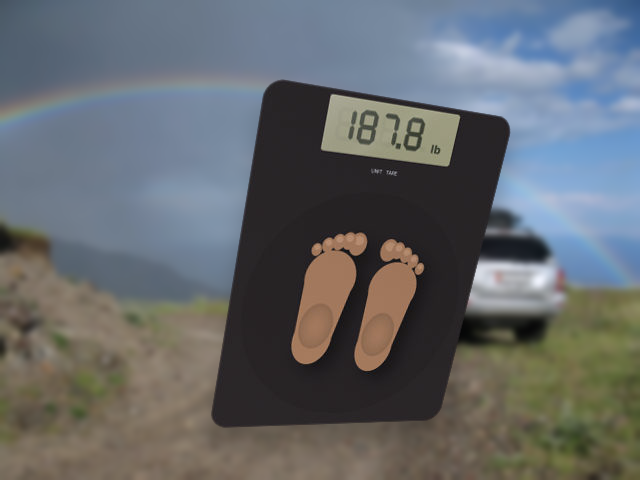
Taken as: 187.8 lb
